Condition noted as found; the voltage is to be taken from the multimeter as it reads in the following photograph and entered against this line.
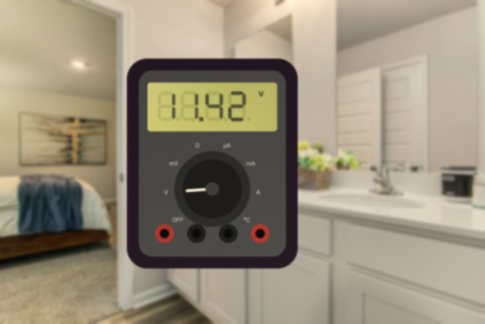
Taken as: 11.42 V
